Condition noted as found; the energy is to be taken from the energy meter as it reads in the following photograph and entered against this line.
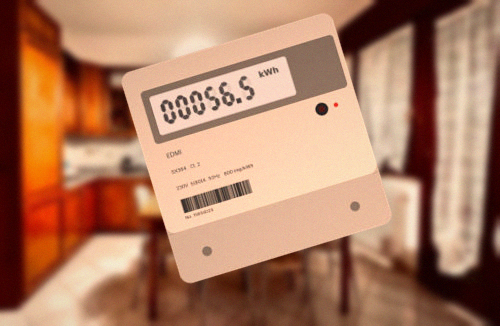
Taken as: 56.5 kWh
